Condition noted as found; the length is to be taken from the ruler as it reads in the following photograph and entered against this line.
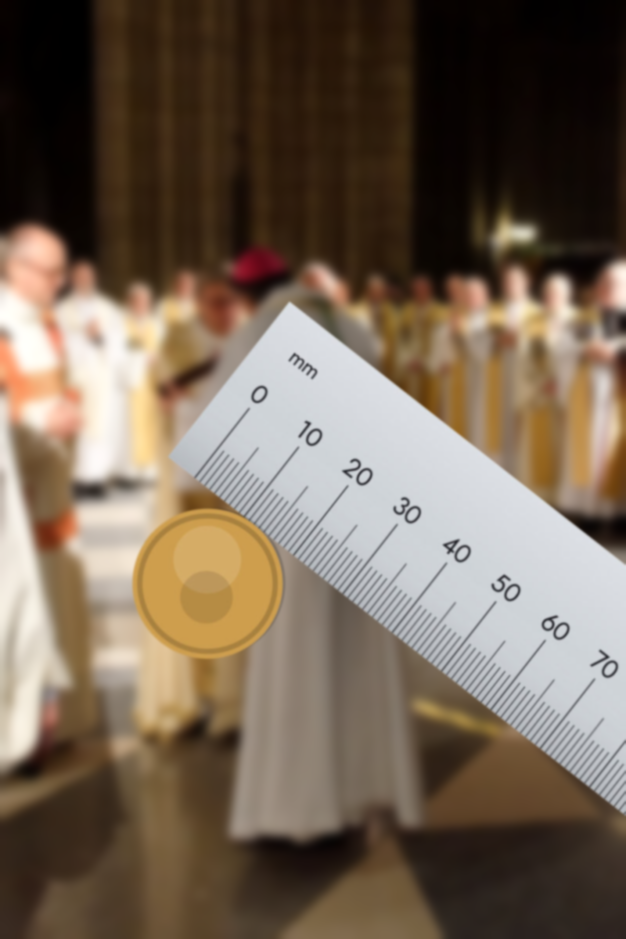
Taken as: 24 mm
